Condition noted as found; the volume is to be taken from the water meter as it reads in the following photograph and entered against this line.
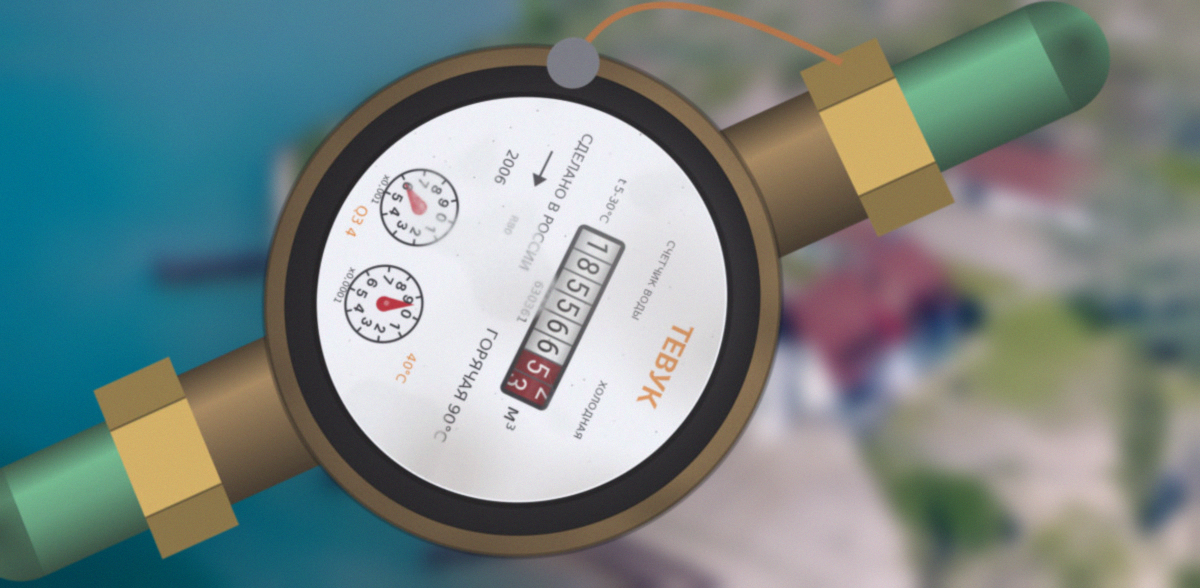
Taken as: 185566.5259 m³
